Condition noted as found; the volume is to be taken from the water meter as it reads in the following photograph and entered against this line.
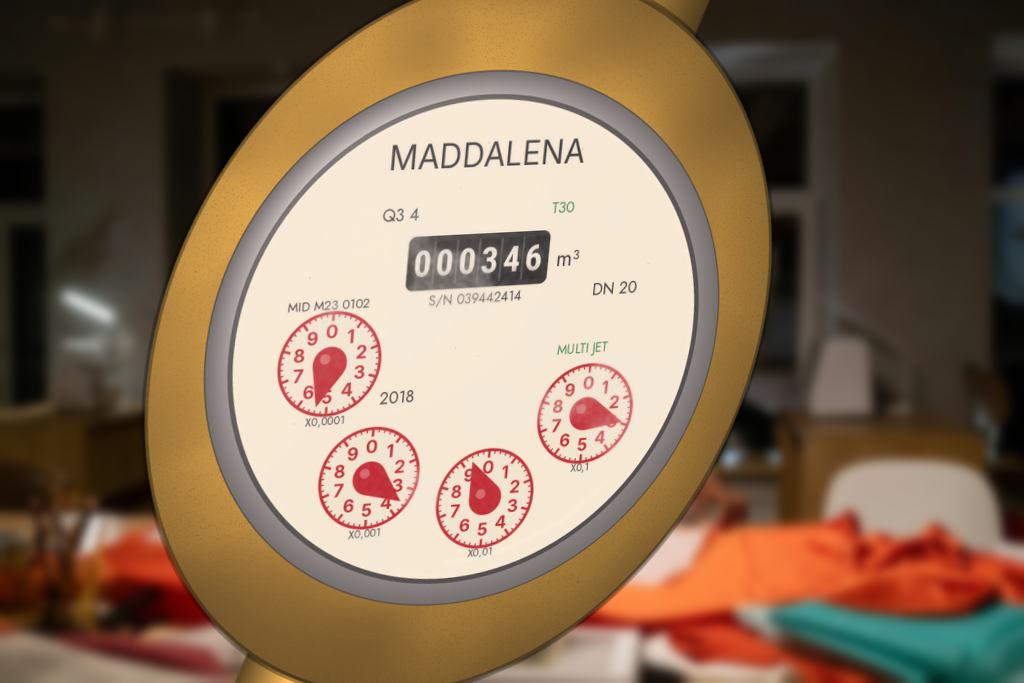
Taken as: 346.2935 m³
